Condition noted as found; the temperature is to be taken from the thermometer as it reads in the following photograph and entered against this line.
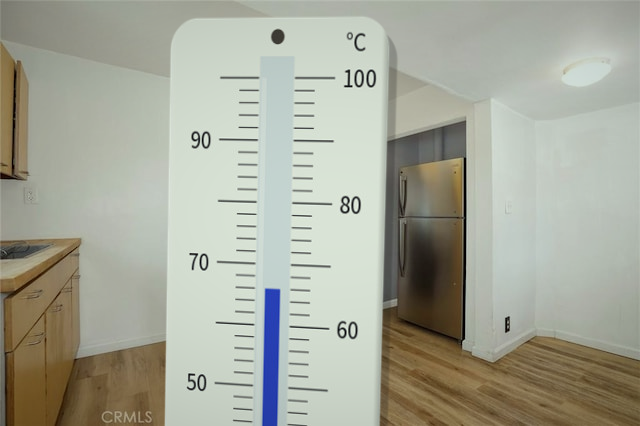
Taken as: 66 °C
